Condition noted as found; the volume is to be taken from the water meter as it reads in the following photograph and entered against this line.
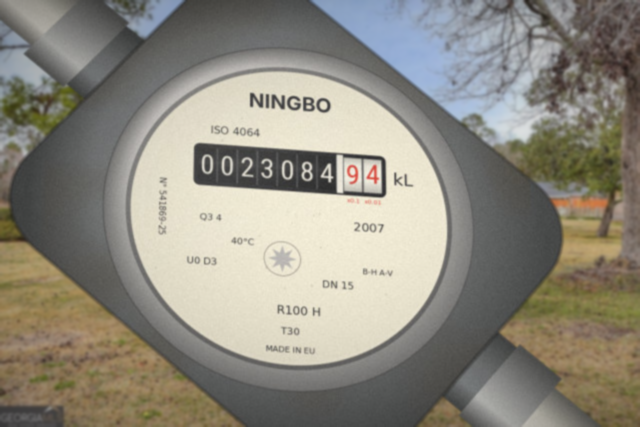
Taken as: 23084.94 kL
